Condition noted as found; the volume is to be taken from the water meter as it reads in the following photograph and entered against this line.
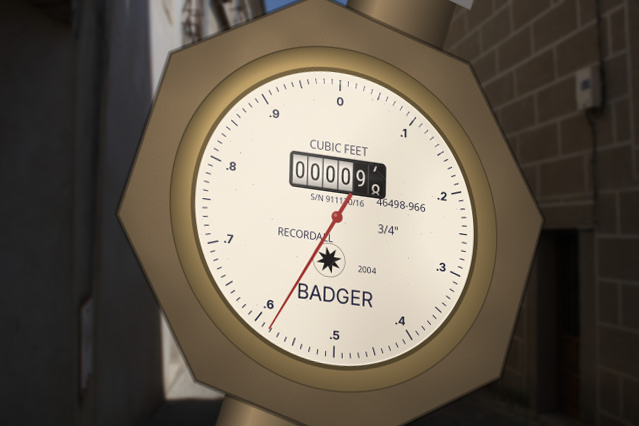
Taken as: 97.58 ft³
